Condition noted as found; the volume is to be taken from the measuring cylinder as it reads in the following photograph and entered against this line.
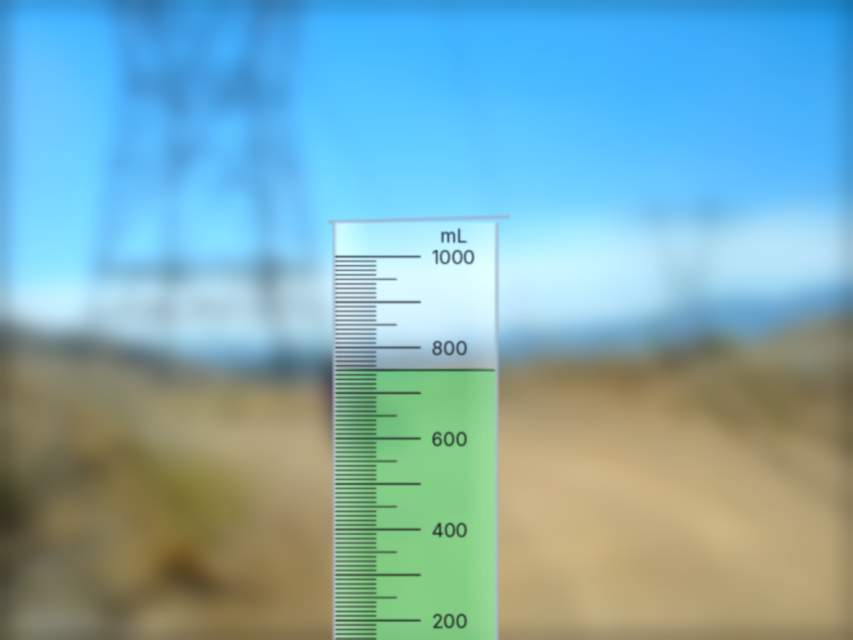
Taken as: 750 mL
